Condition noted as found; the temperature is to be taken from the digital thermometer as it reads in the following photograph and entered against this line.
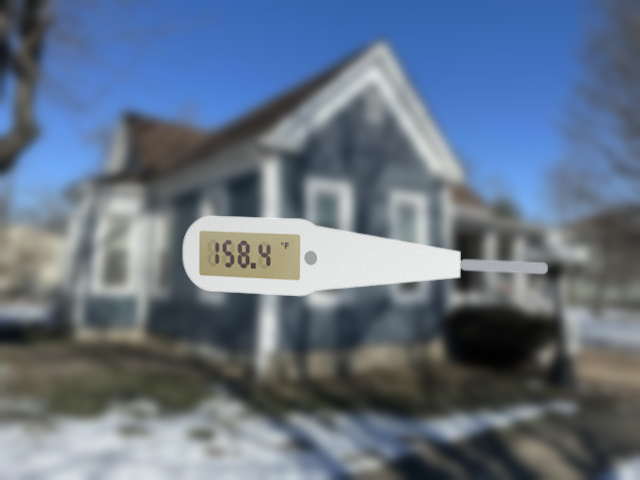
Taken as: 158.4 °F
